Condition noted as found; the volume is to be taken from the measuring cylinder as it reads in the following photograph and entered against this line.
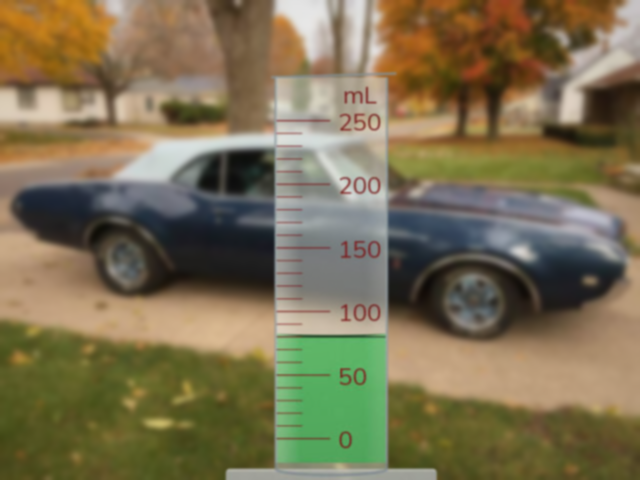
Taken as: 80 mL
